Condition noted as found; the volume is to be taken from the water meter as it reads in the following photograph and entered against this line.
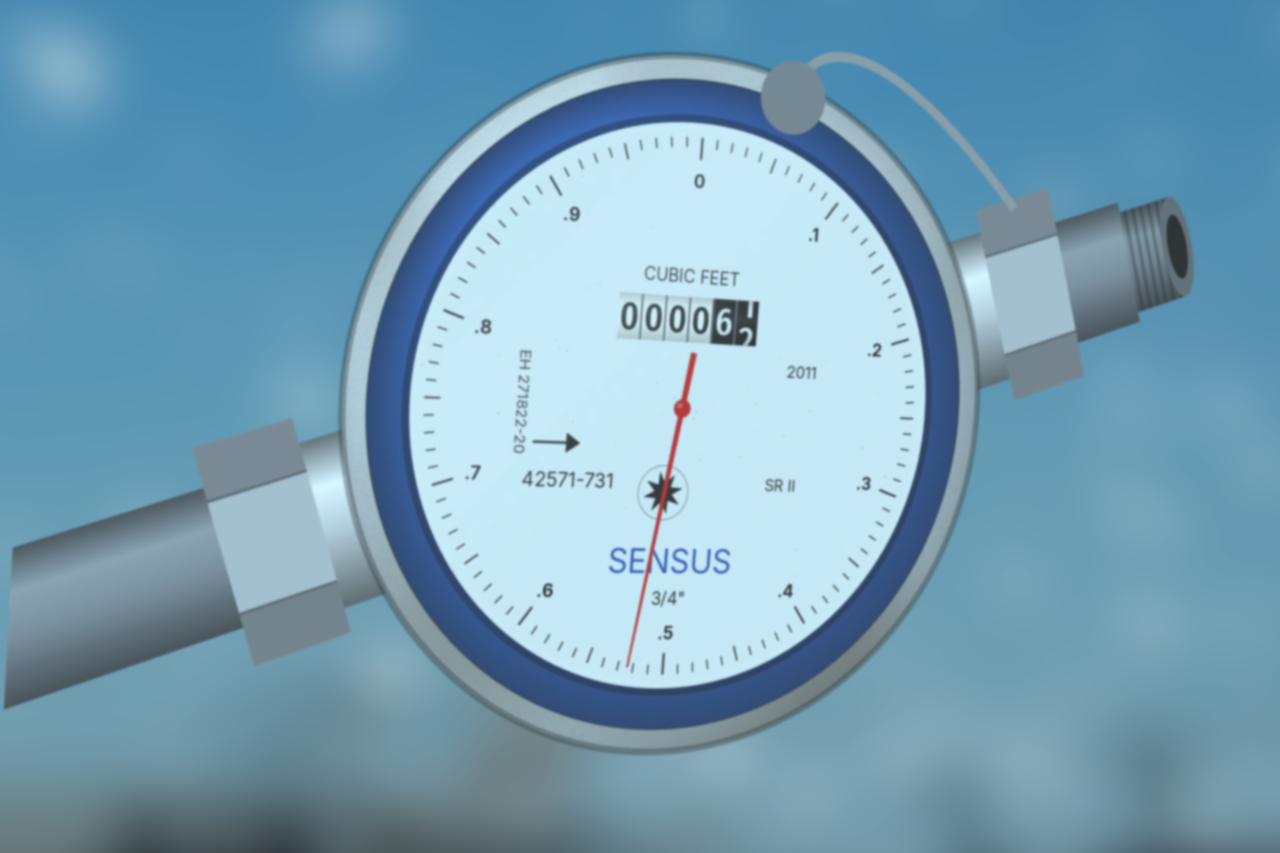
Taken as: 61.52 ft³
